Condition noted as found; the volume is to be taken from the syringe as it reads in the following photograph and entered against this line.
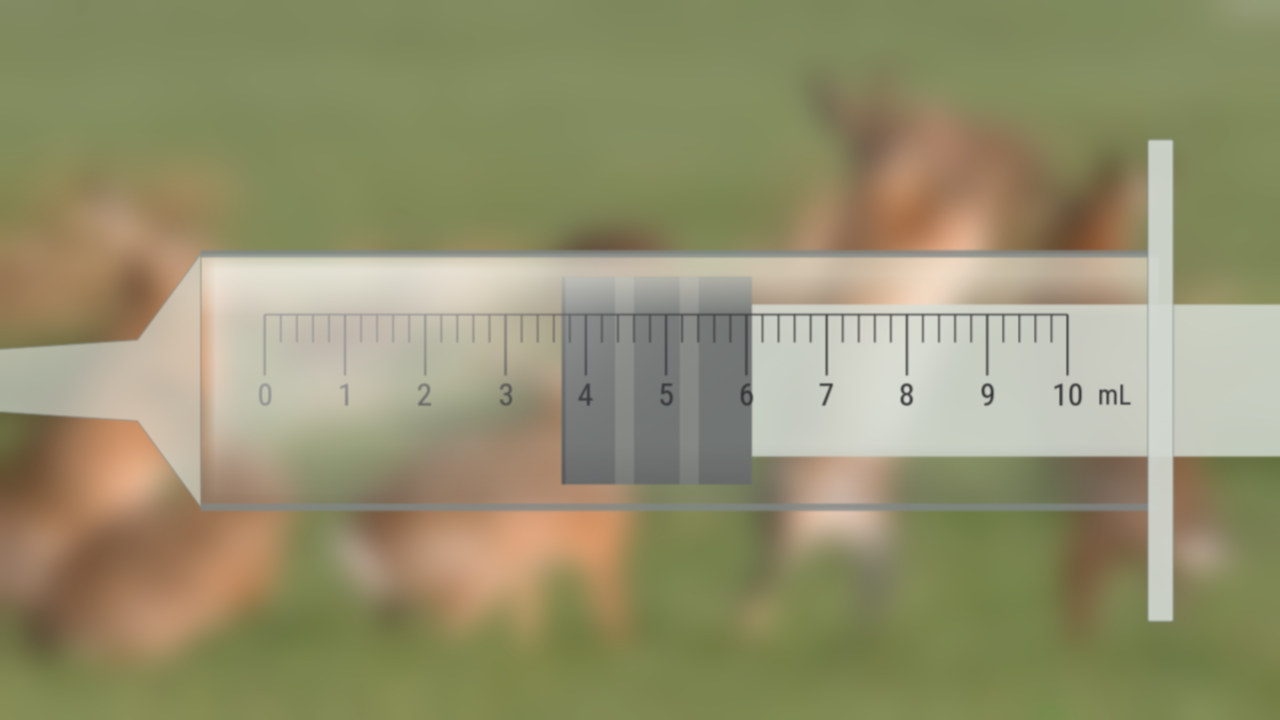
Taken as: 3.7 mL
